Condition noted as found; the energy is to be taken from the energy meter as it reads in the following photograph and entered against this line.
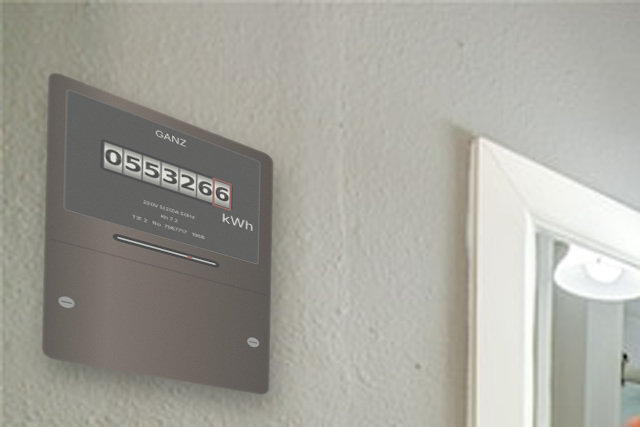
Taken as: 55326.6 kWh
